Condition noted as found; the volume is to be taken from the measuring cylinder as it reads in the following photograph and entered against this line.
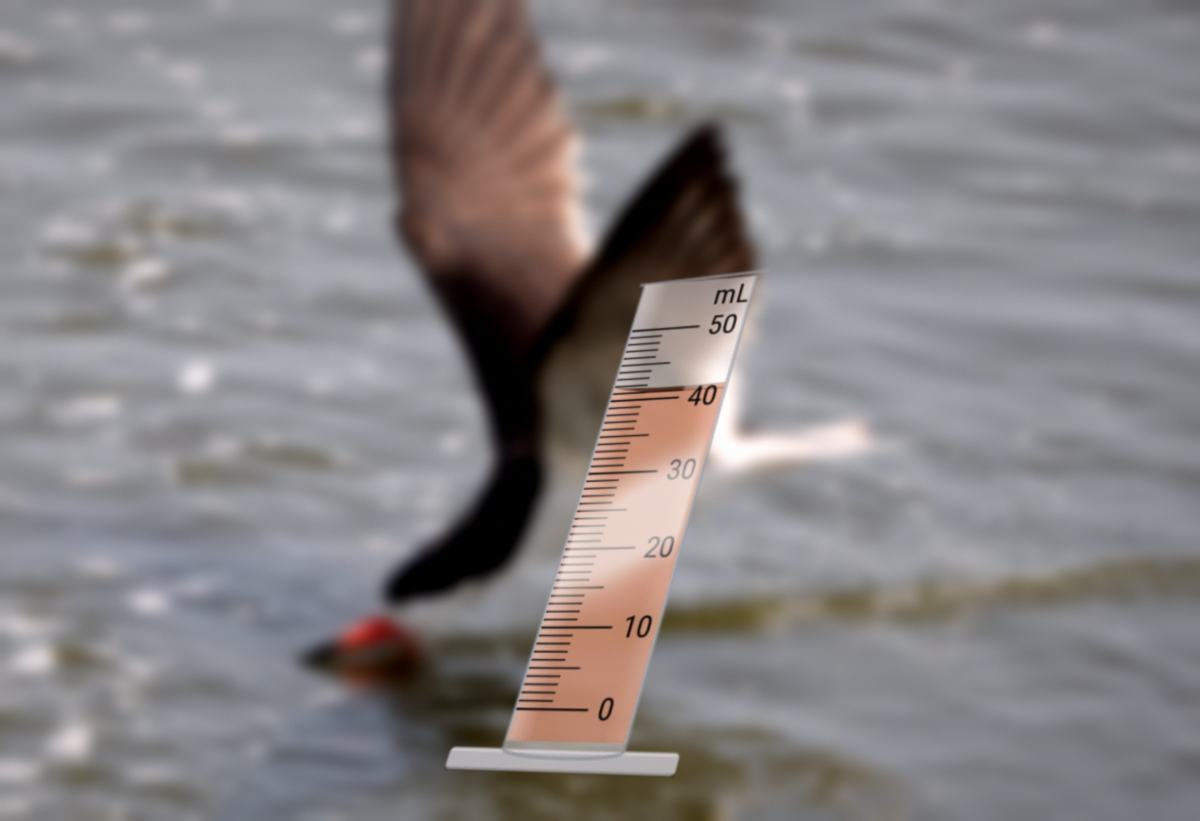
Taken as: 41 mL
